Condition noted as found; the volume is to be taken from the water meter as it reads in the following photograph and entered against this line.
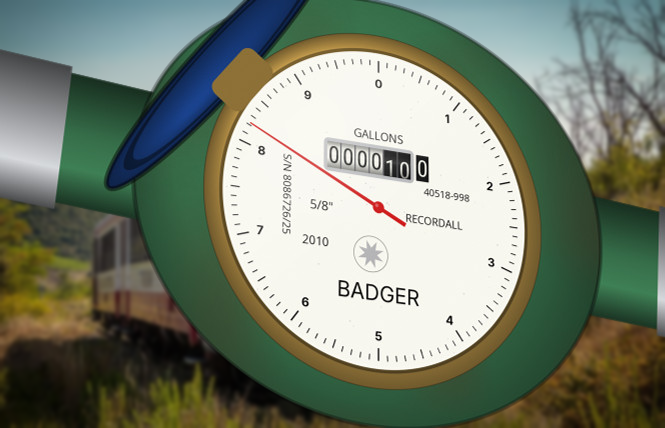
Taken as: 98.2 gal
